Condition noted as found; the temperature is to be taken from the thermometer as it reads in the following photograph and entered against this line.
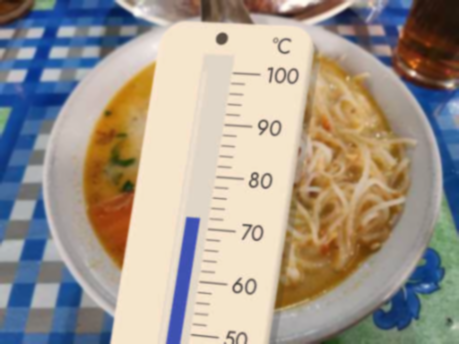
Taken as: 72 °C
